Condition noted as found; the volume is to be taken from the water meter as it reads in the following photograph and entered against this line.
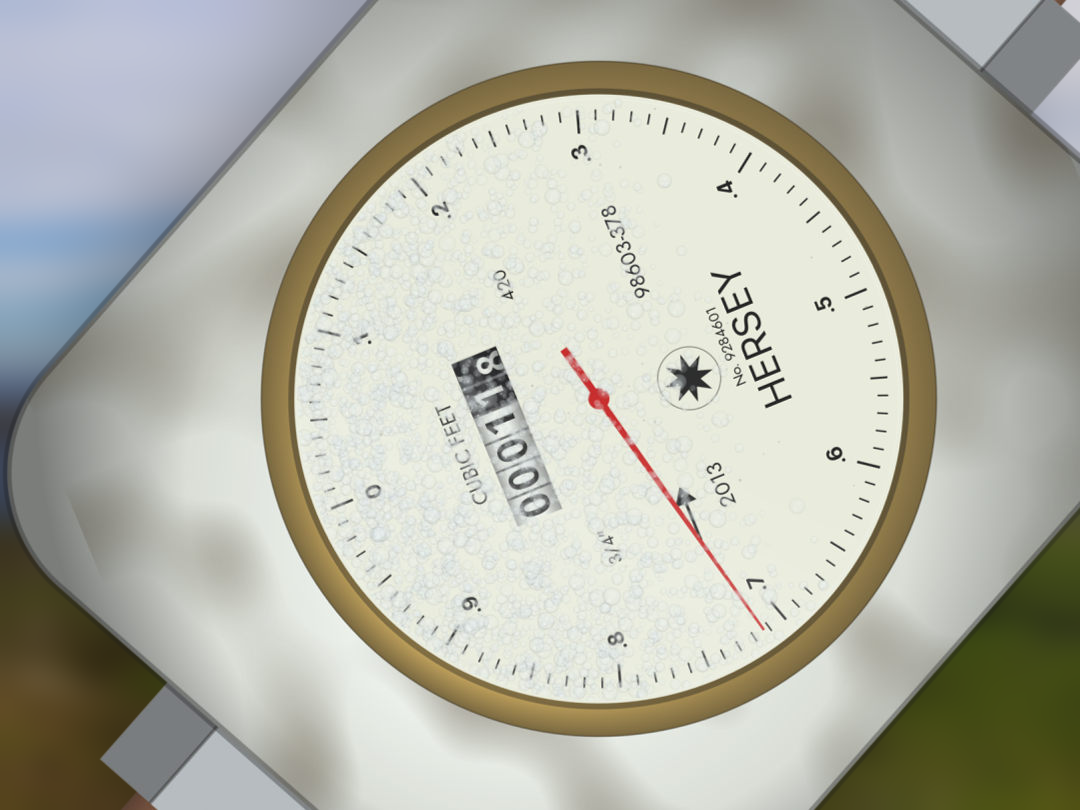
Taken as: 117.71 ft³
